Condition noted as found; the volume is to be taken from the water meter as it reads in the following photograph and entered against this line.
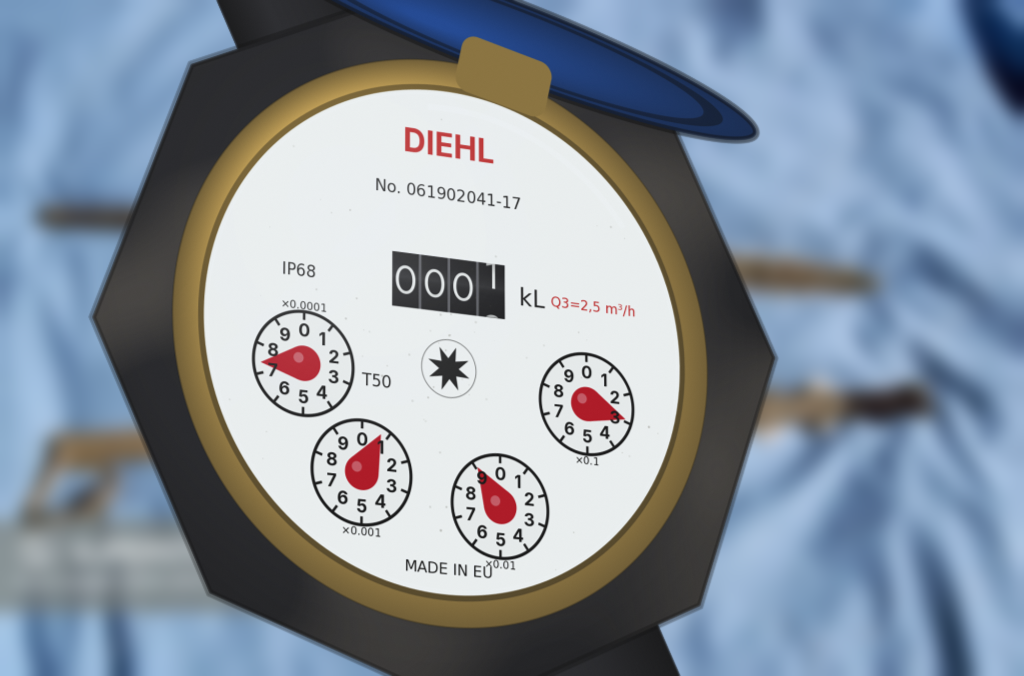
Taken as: 1.2907 kL
